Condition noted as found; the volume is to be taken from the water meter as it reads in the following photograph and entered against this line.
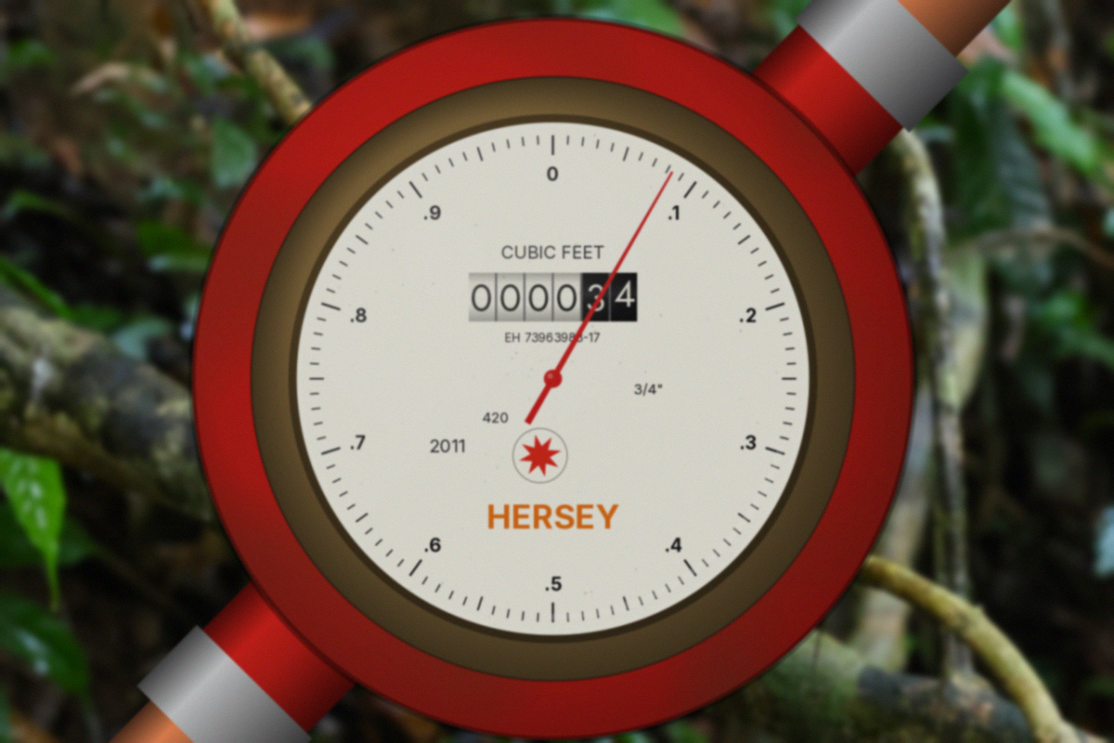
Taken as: 34.08 ft³
